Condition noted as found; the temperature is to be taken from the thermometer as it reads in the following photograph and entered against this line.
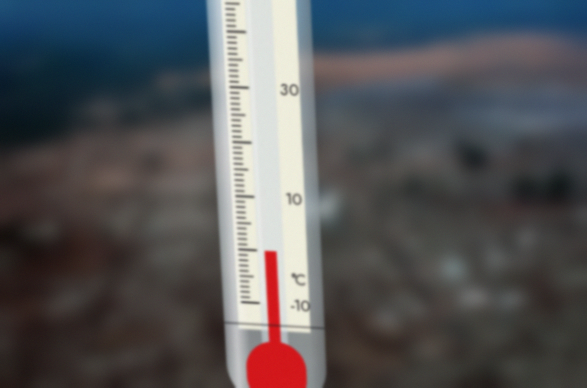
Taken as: 0 °C
